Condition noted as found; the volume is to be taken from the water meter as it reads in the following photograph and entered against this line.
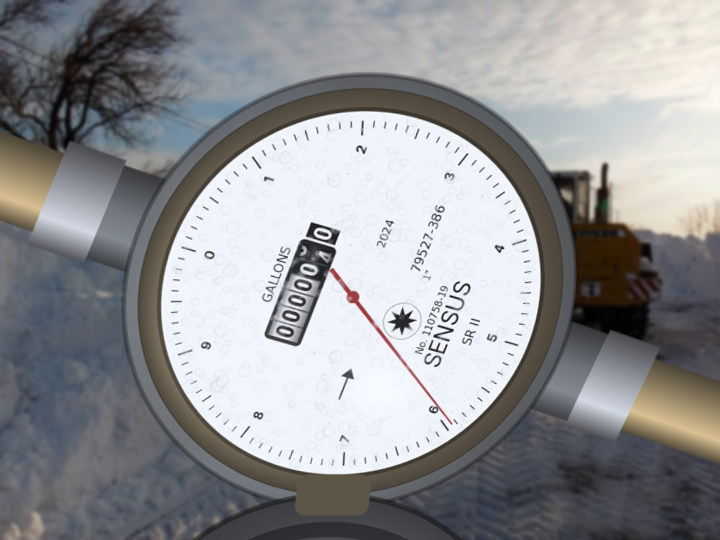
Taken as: 35.9 gal
